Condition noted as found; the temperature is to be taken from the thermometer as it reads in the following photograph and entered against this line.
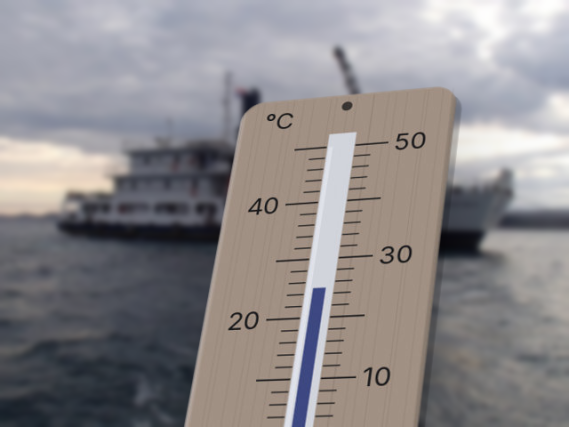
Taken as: 25 °C
